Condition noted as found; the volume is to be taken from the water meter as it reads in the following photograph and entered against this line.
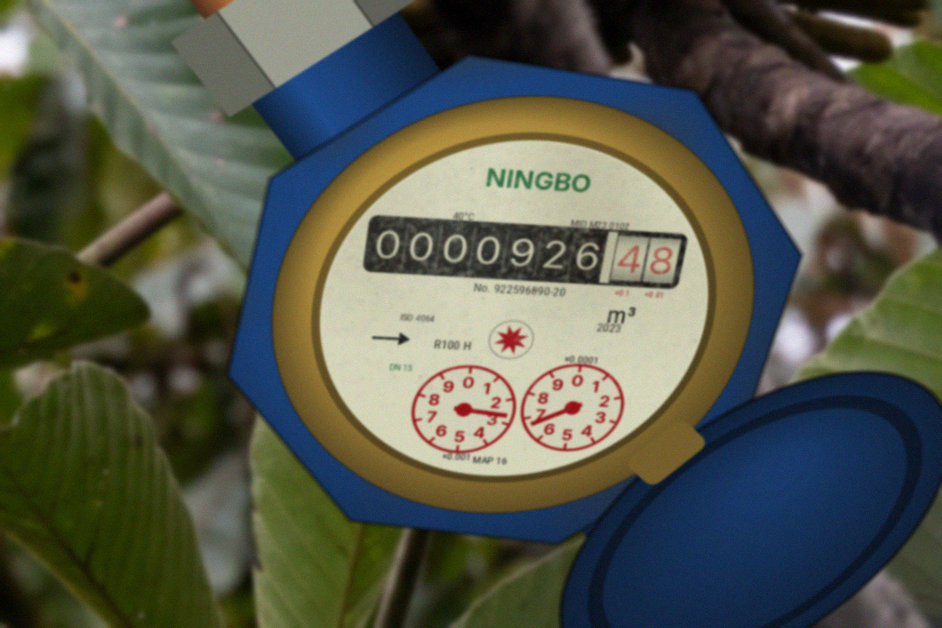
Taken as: 926.4826 m³
